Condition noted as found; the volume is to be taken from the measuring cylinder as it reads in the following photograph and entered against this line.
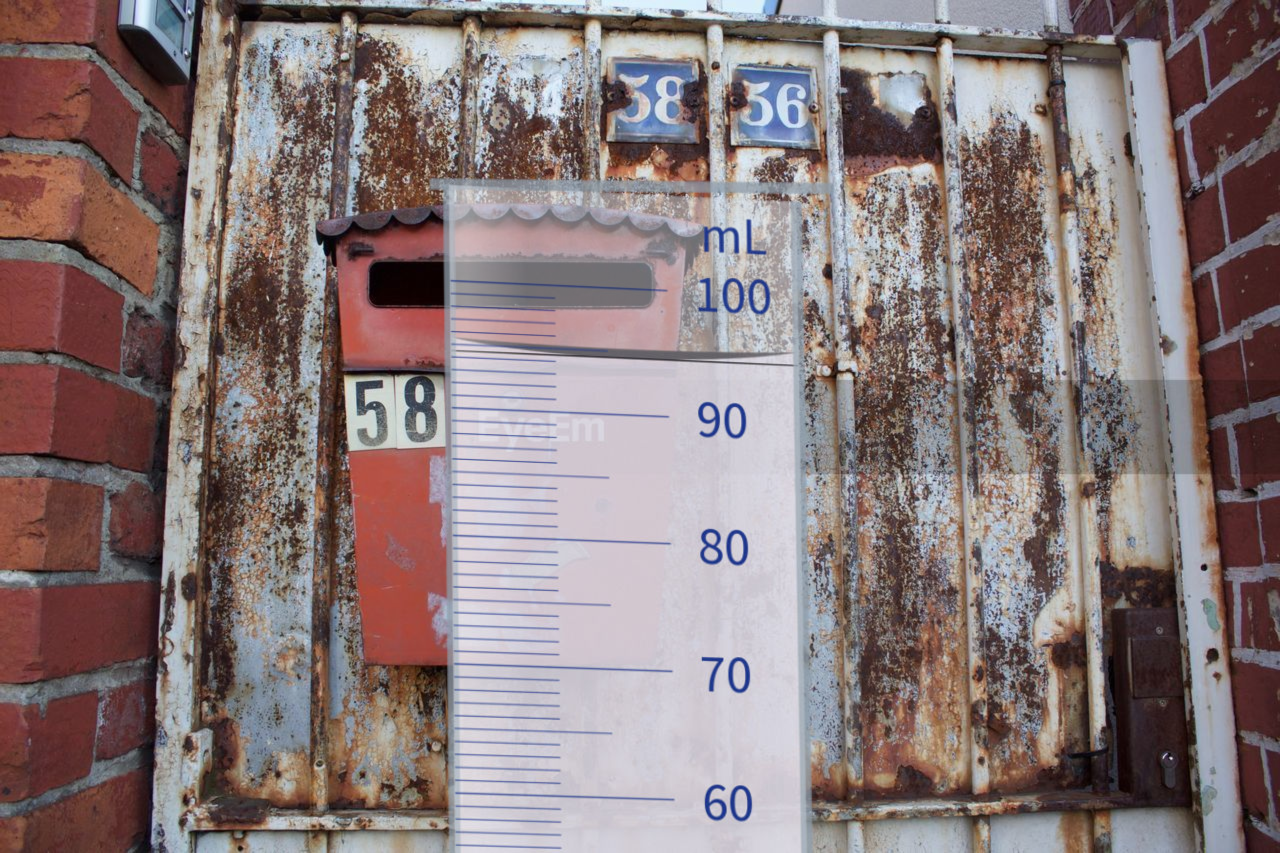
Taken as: 94.5 mL
